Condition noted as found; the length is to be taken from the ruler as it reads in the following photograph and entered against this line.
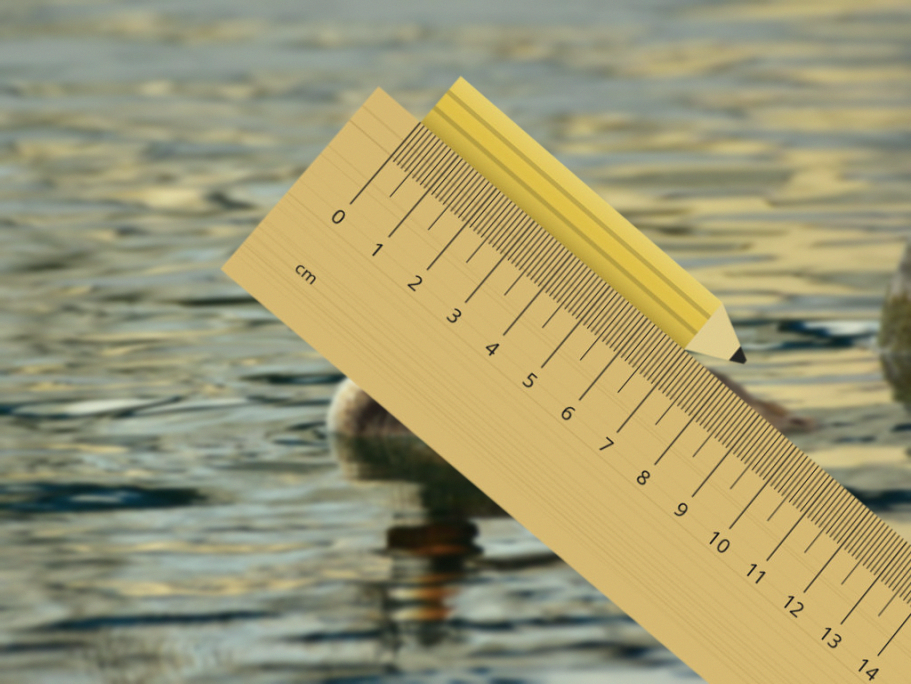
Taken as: 8.1 cm
